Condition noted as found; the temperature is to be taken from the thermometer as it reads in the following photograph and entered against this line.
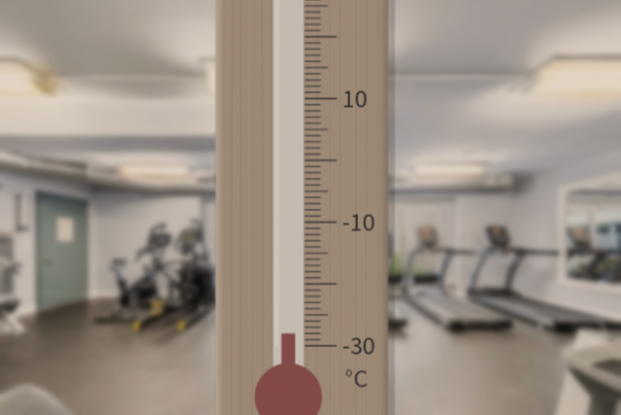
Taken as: -28 °C
